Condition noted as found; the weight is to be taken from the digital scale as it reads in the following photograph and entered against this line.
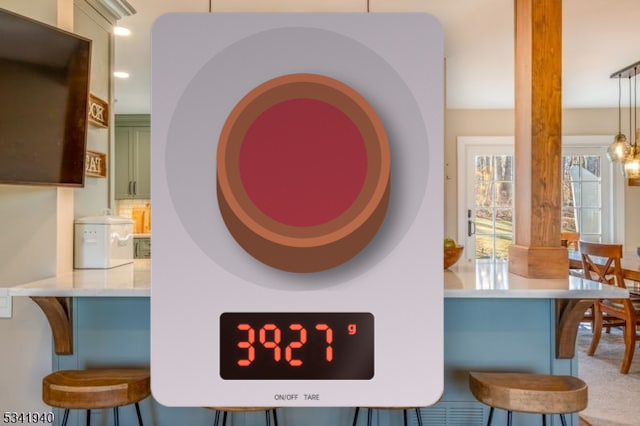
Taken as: 3927 g
